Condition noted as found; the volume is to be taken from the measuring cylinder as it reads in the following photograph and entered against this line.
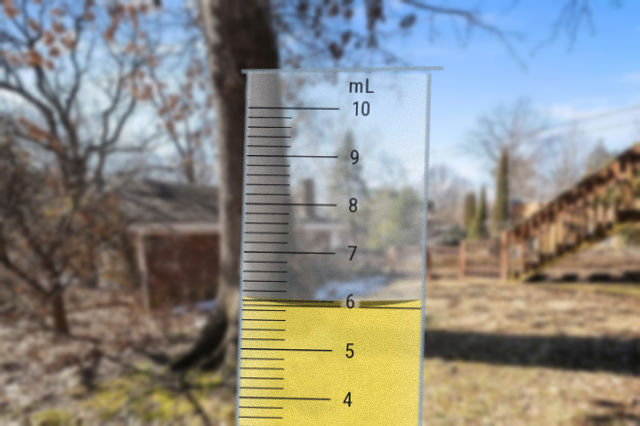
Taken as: 5.9 mL
